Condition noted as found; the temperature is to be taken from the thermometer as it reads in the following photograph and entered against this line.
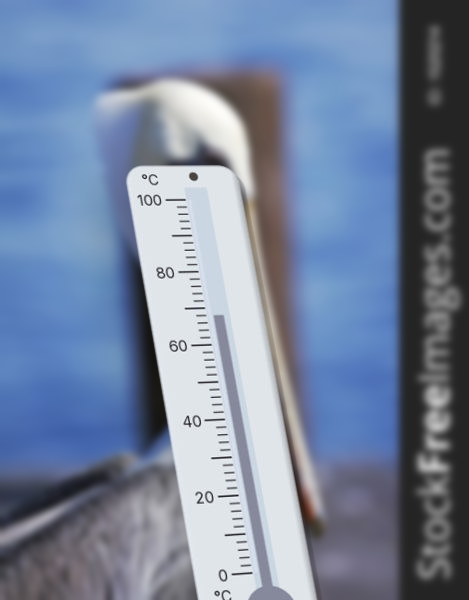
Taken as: 68 °C
